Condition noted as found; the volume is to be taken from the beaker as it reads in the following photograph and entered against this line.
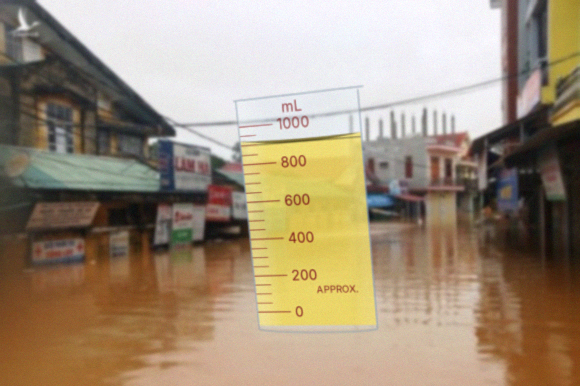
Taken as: 900 mL
